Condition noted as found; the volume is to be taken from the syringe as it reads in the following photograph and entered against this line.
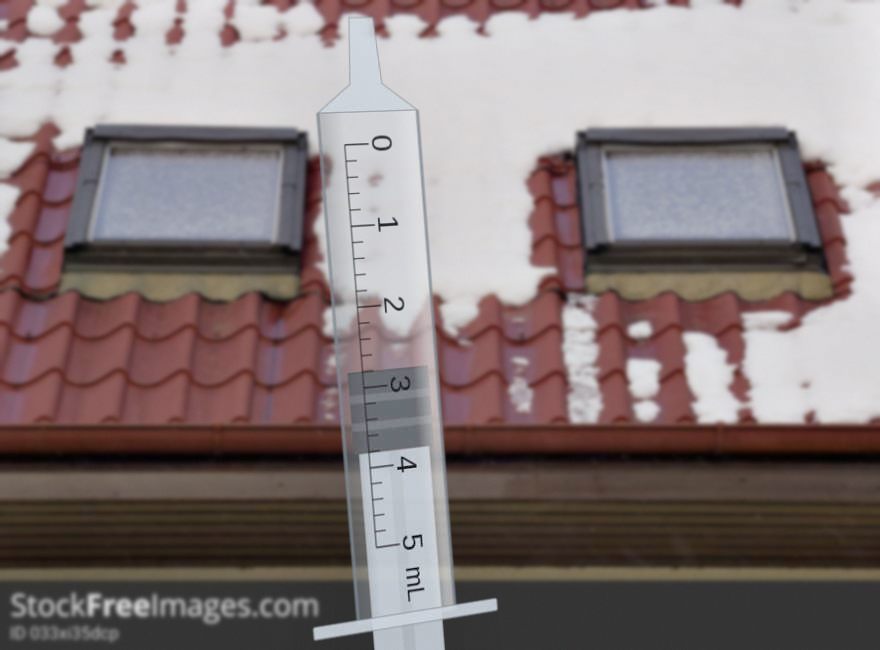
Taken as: 2.8 mL
